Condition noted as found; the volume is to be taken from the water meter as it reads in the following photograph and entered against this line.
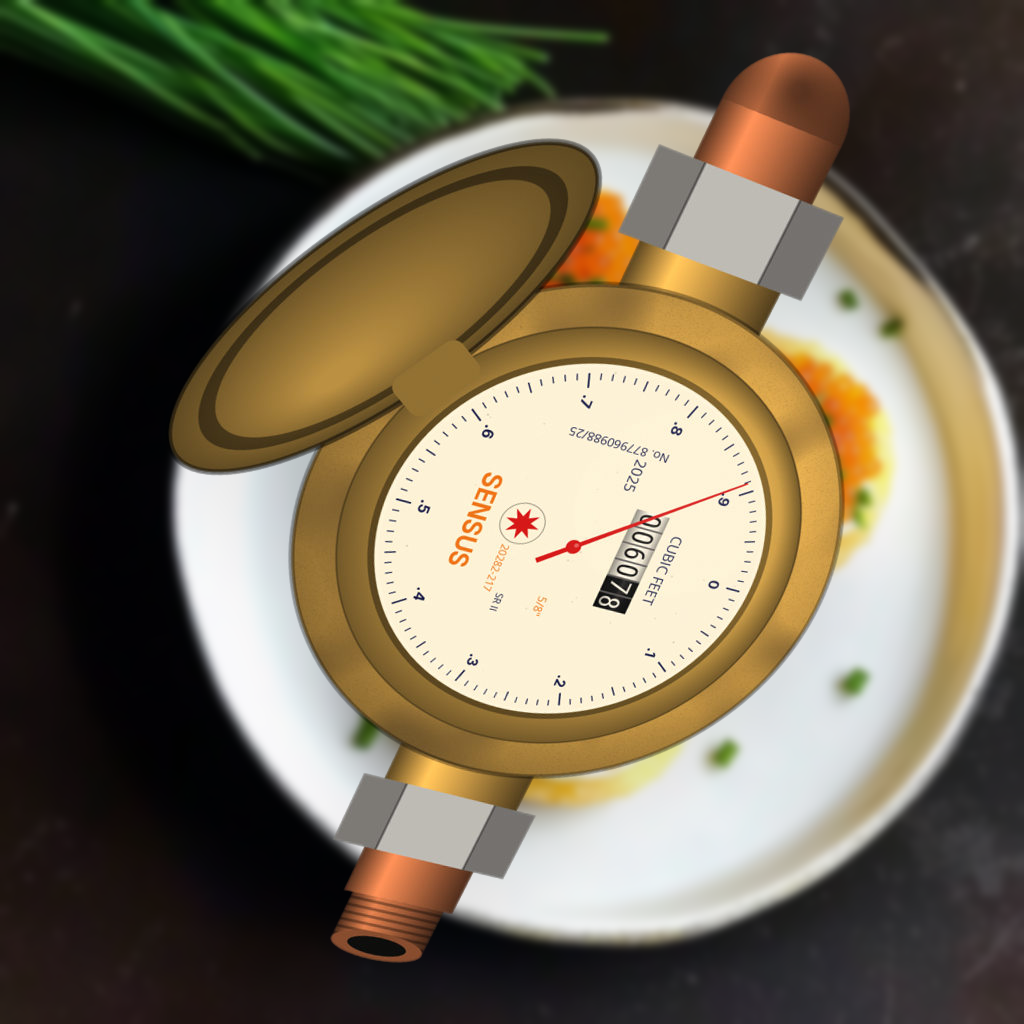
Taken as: 6077.89 ft³
